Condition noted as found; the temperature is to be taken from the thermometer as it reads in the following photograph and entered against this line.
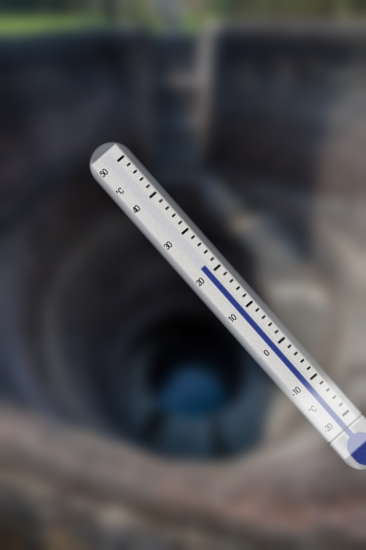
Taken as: 22 °C
